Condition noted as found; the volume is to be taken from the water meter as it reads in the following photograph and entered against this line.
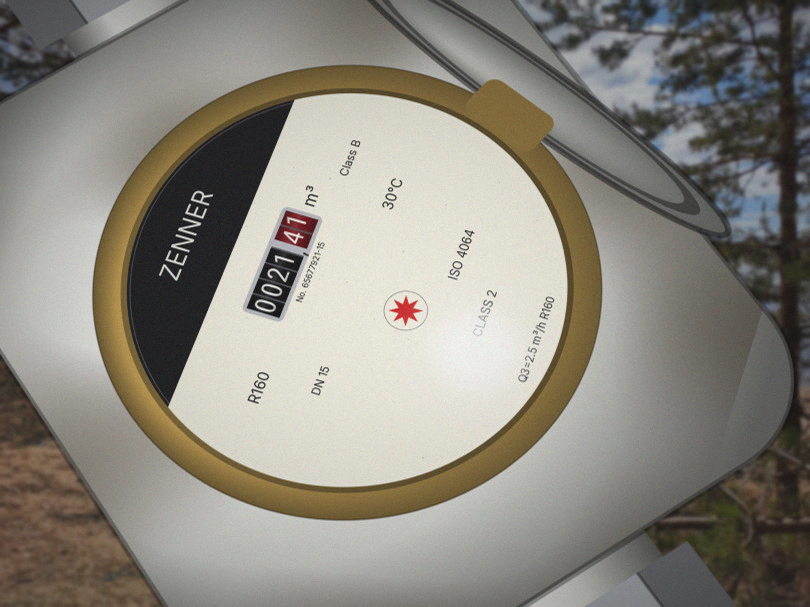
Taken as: 21.41 m³
